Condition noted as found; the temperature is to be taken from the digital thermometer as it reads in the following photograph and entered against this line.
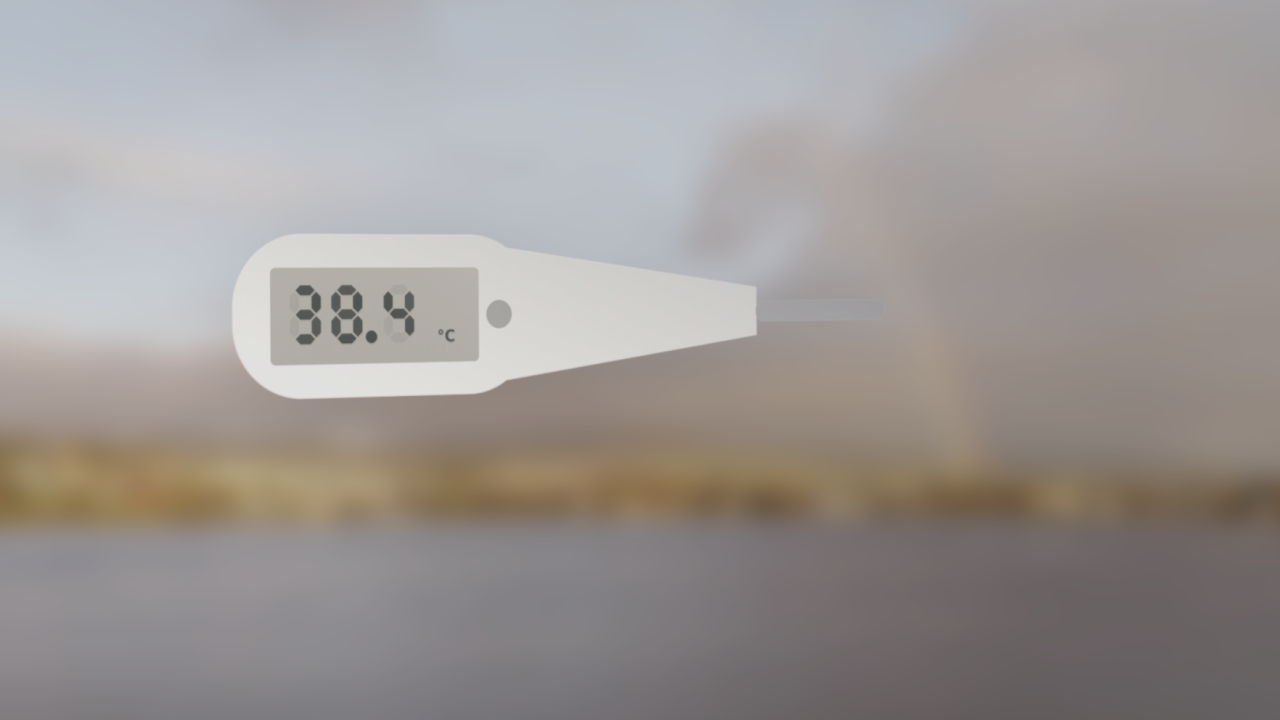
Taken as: 38.4 °C
